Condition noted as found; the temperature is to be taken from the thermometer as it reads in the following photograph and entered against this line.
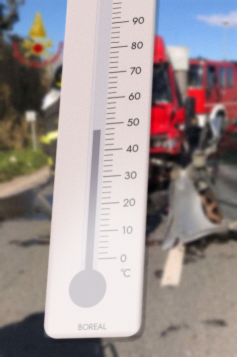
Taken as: 48 °C
